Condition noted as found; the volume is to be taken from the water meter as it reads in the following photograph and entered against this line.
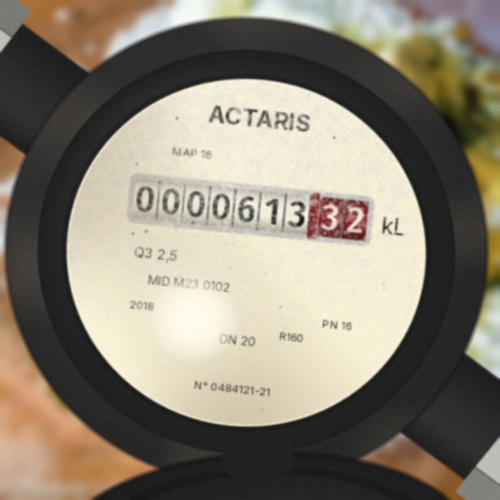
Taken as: 613.32 kL
